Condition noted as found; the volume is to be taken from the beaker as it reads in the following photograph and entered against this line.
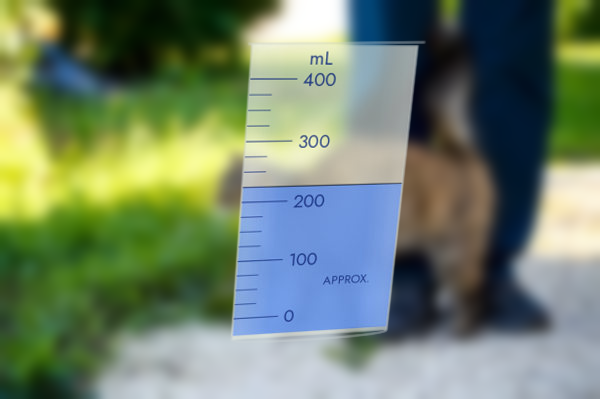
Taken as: 225 mL
